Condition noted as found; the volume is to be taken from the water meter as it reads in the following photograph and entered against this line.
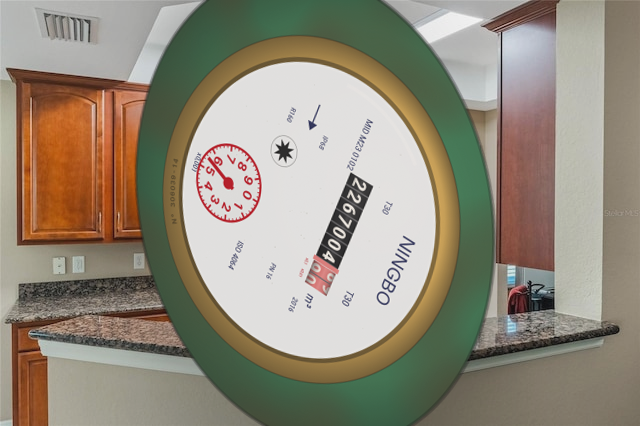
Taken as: 2267004.895 m³
